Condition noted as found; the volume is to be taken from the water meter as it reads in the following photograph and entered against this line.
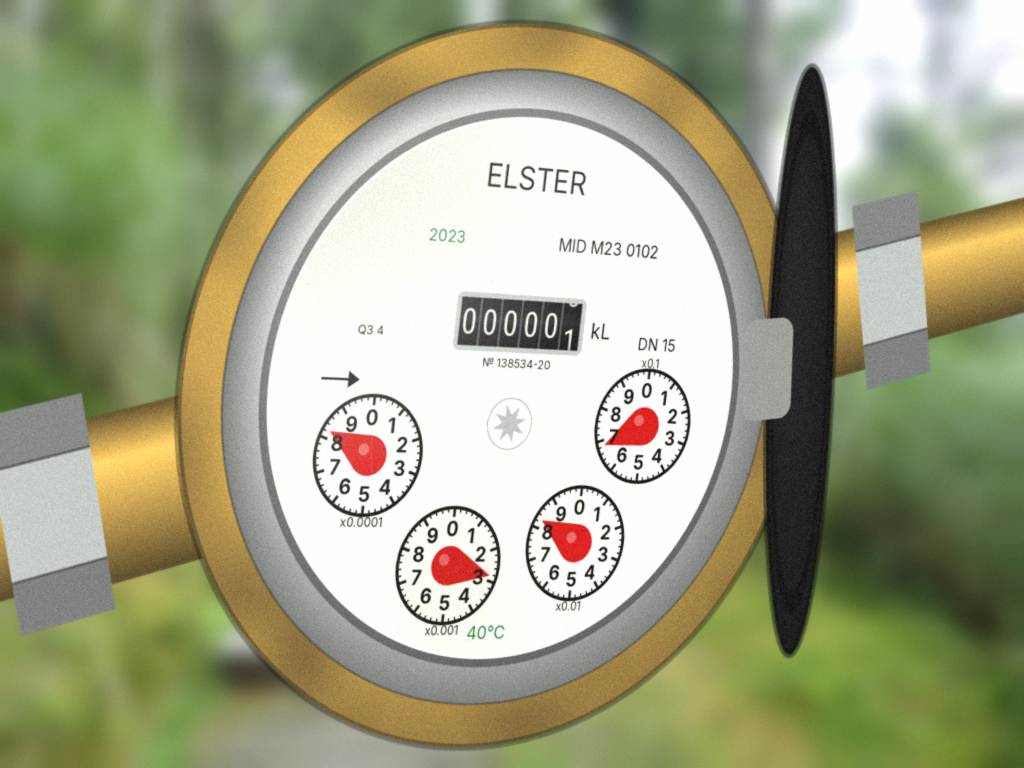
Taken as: 0.6828 kL
